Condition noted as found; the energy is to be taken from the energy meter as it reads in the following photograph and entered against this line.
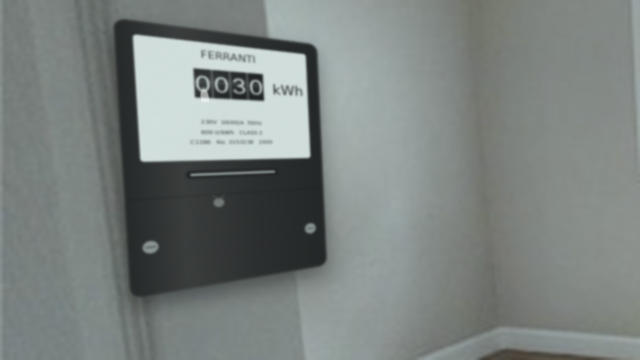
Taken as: 30 kWh
